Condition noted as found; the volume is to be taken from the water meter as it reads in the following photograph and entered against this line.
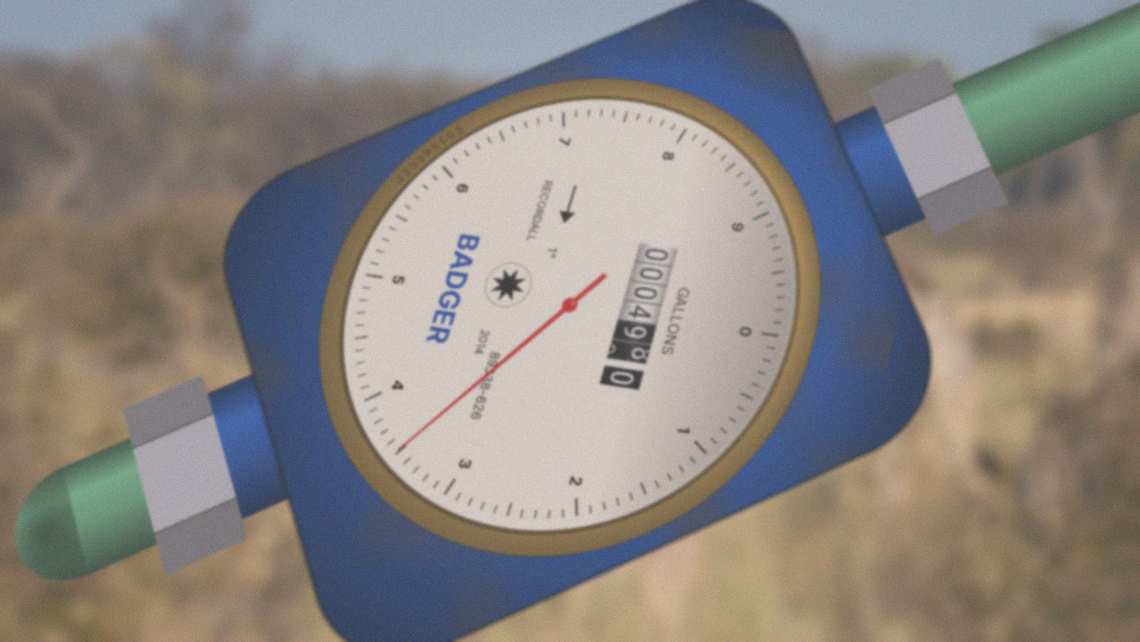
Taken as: 4983.5 gal
